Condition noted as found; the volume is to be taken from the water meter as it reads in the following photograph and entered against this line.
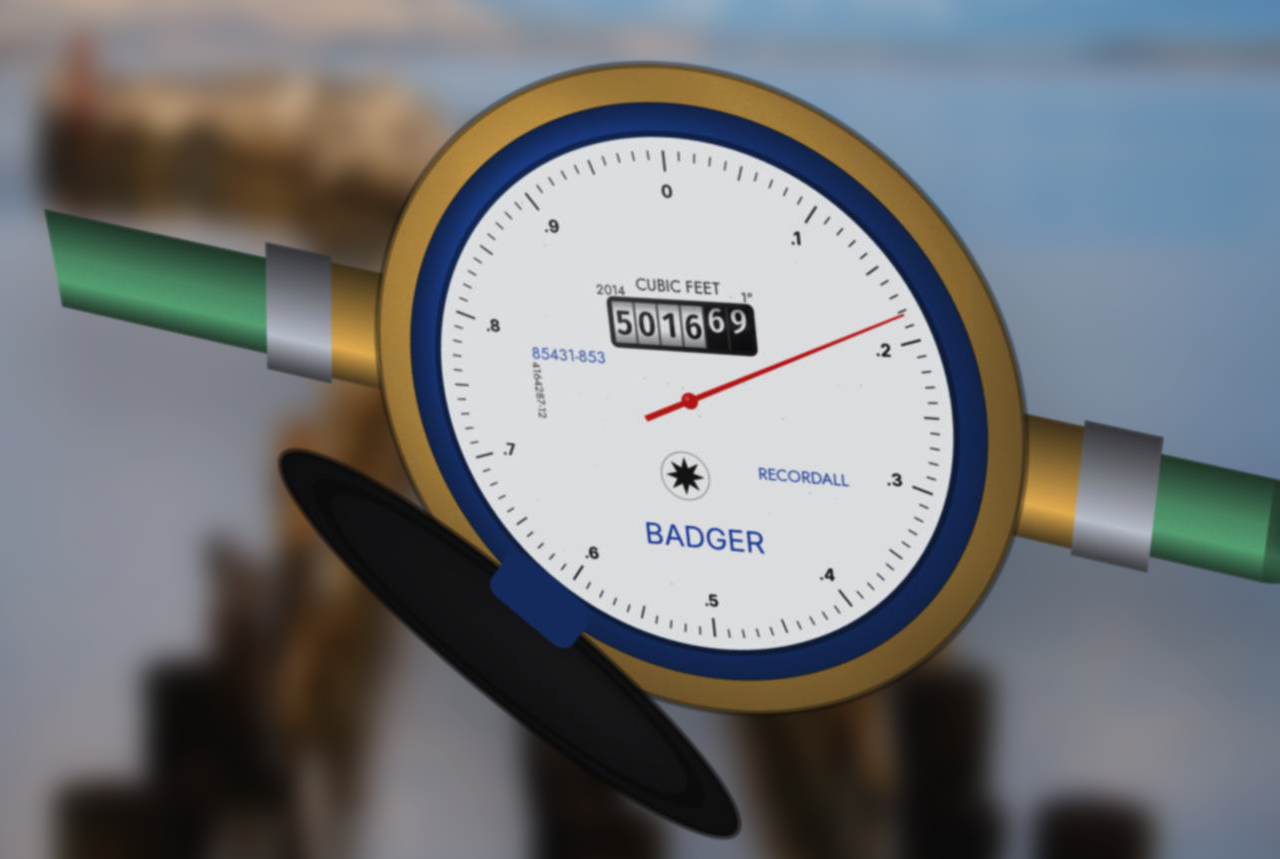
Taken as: 501669.18 ft³
